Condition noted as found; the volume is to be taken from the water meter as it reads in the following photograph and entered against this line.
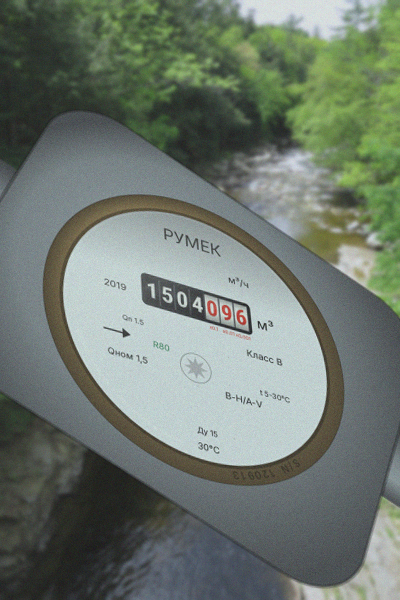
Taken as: 1504.096 m³
